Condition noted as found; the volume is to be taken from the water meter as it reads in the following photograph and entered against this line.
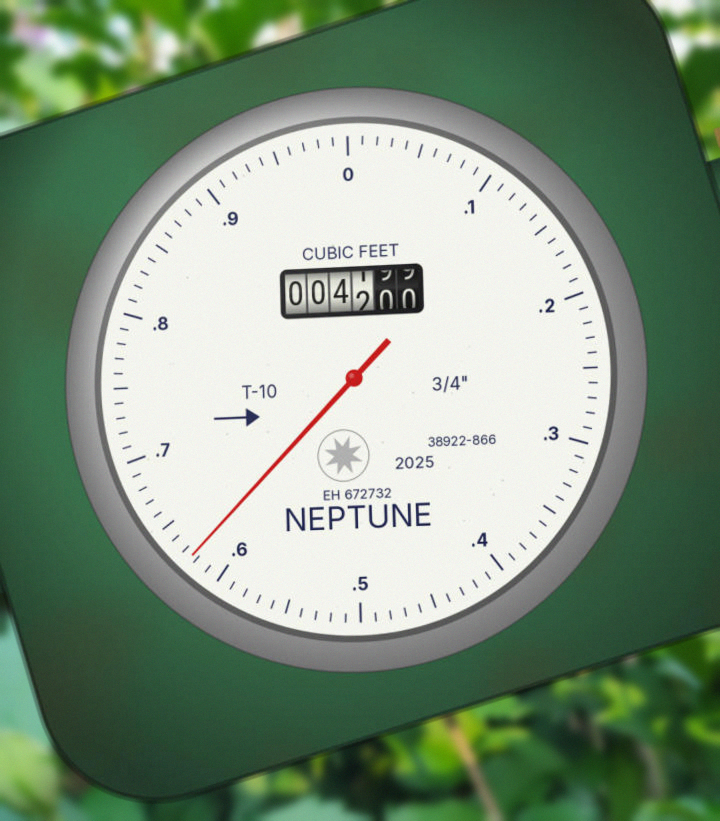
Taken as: 4199.62 ft³
